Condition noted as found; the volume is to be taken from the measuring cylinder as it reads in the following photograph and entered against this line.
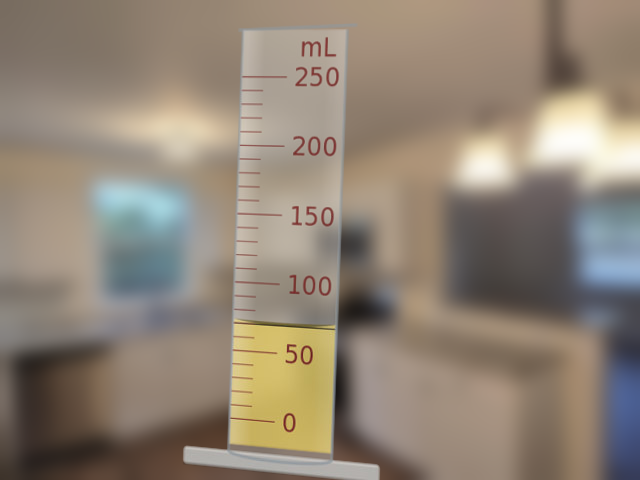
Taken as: 70 mL
